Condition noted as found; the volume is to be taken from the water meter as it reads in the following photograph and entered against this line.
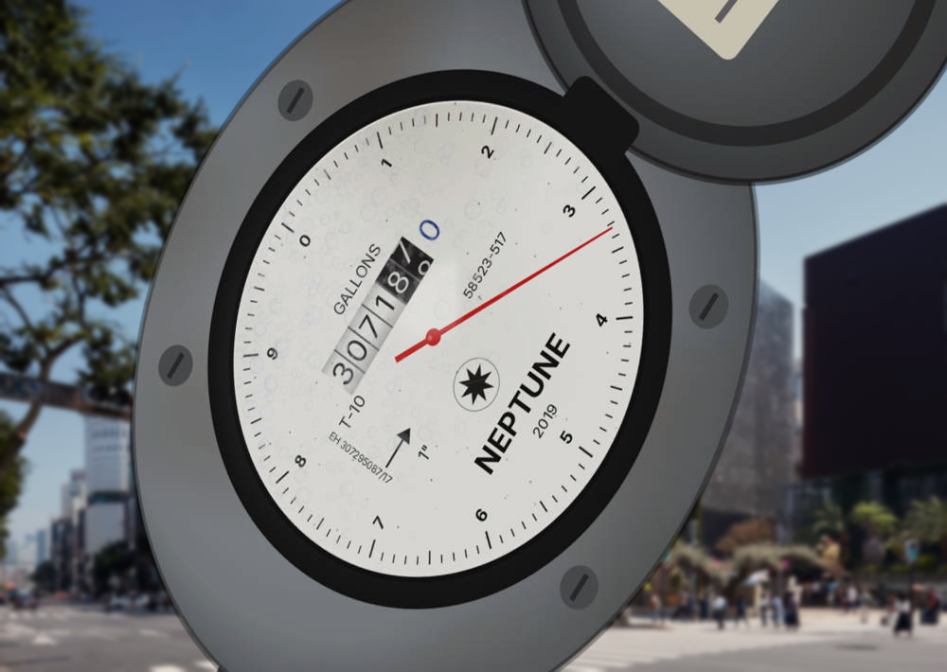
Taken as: 3071873.3 gal
